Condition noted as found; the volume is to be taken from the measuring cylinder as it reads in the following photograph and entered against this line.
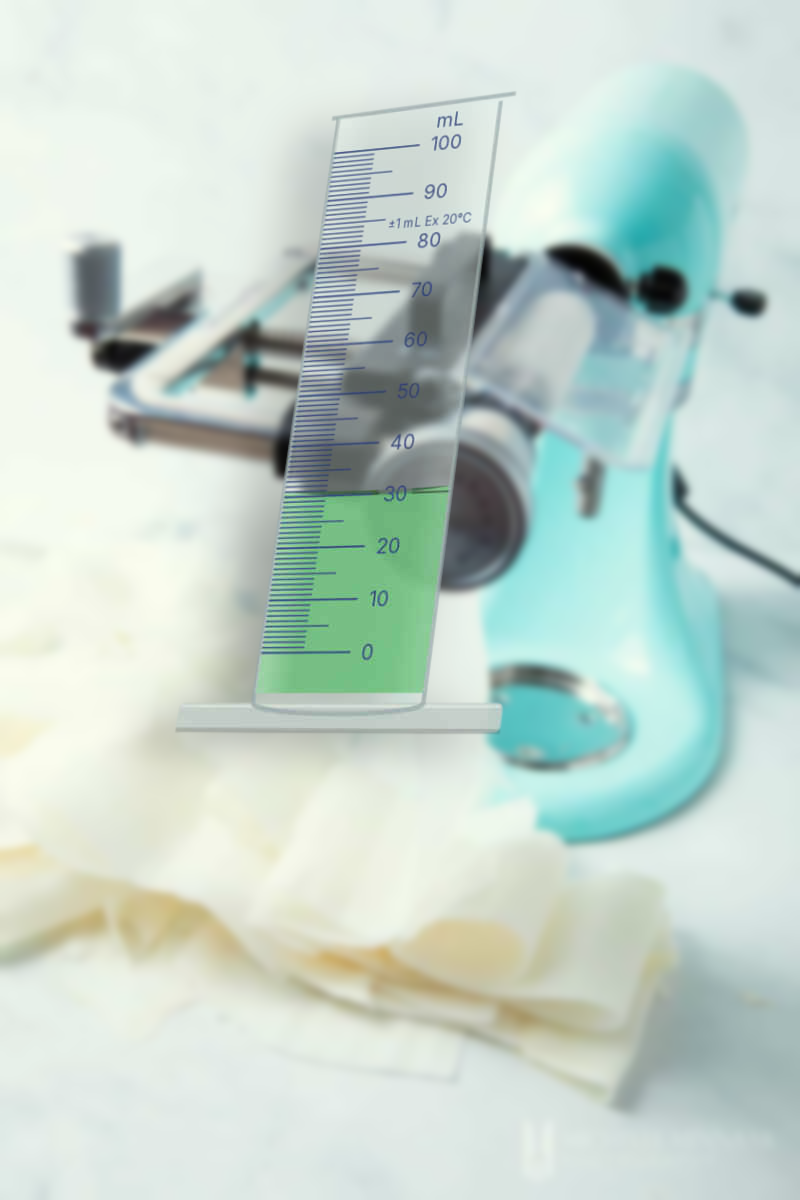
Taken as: 30 mL
